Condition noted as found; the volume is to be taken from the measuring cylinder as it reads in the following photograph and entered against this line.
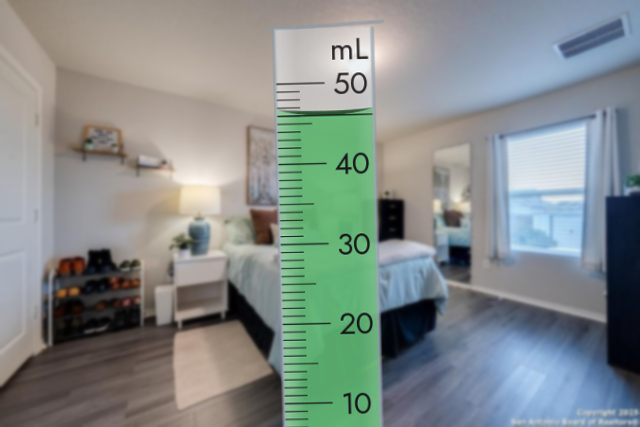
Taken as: 46 mL
